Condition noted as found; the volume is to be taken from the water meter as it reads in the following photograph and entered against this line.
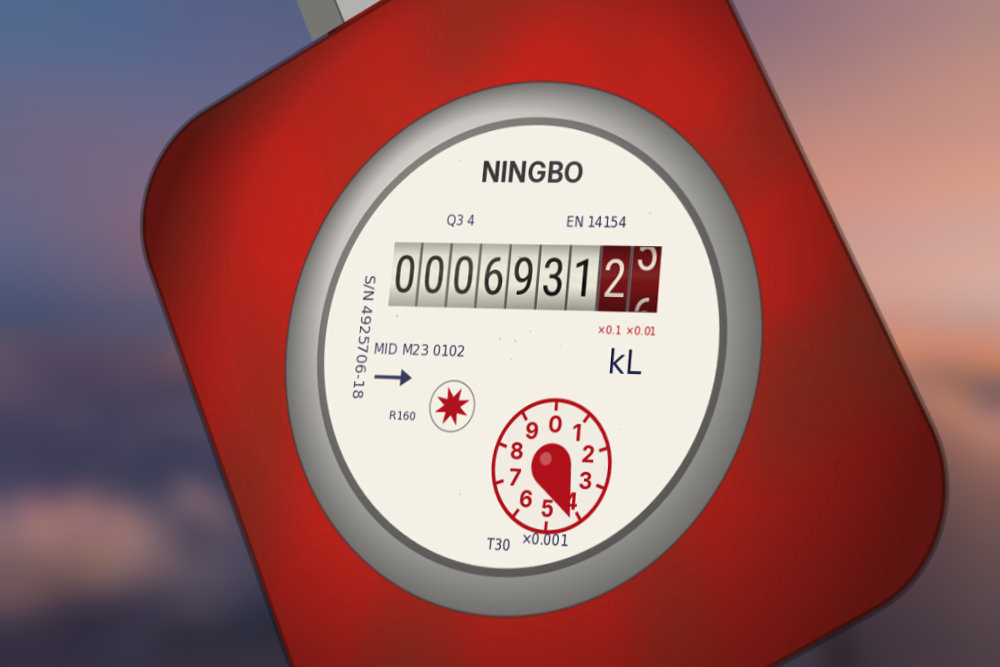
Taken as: 6931.254 kL
